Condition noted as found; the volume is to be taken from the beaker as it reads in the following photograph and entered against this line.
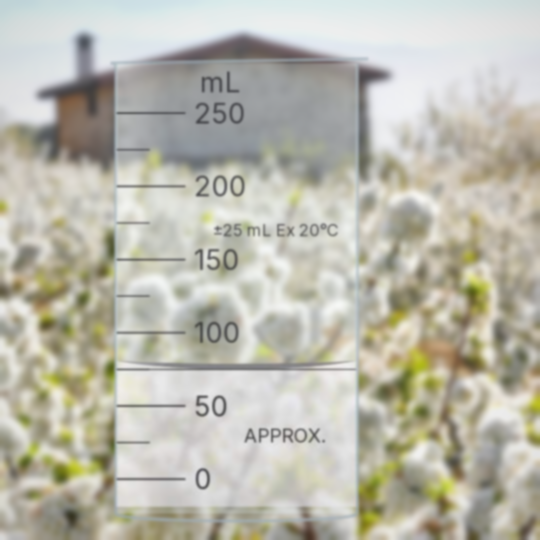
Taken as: 75 mL
